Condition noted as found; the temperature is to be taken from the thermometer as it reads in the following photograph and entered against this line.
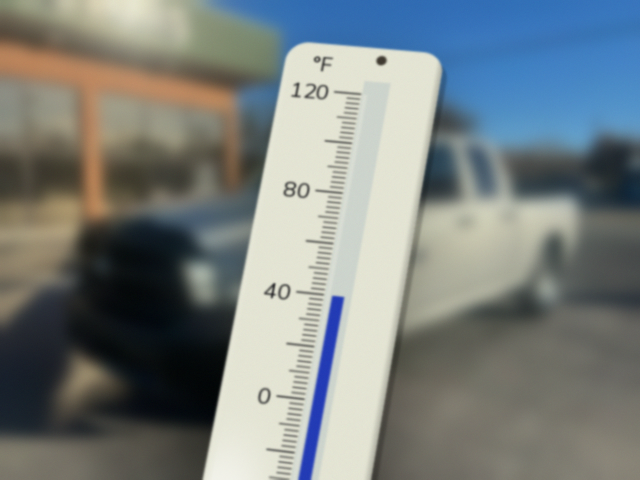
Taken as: 40 °F
